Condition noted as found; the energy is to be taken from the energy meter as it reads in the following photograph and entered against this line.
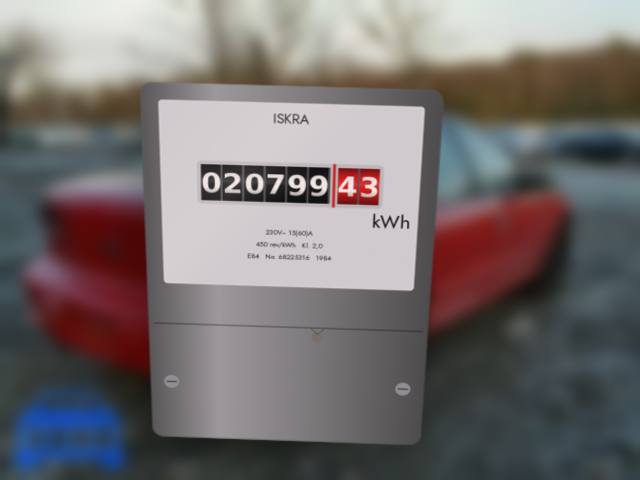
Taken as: 20799.43 kWh
